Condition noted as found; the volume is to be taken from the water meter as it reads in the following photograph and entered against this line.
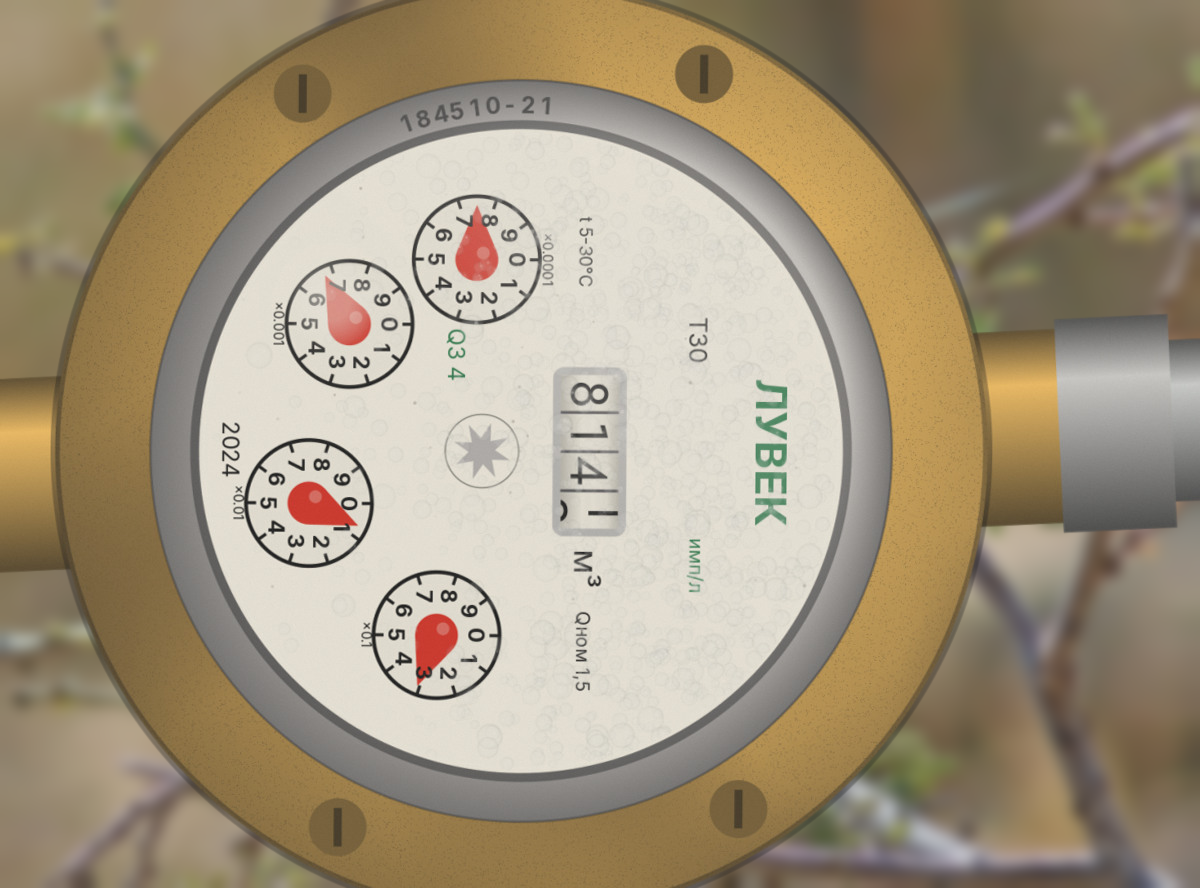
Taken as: 8141.3067 m³
